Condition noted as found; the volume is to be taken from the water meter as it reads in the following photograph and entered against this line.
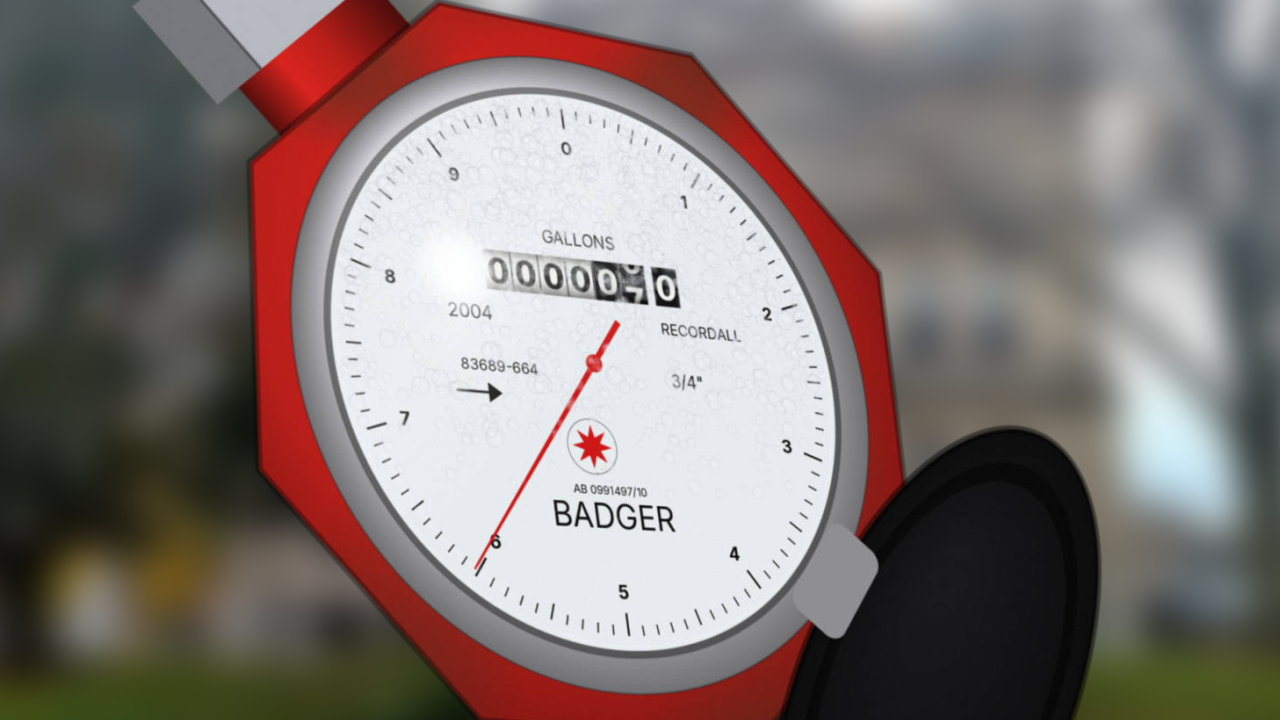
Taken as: 66.0 gal
